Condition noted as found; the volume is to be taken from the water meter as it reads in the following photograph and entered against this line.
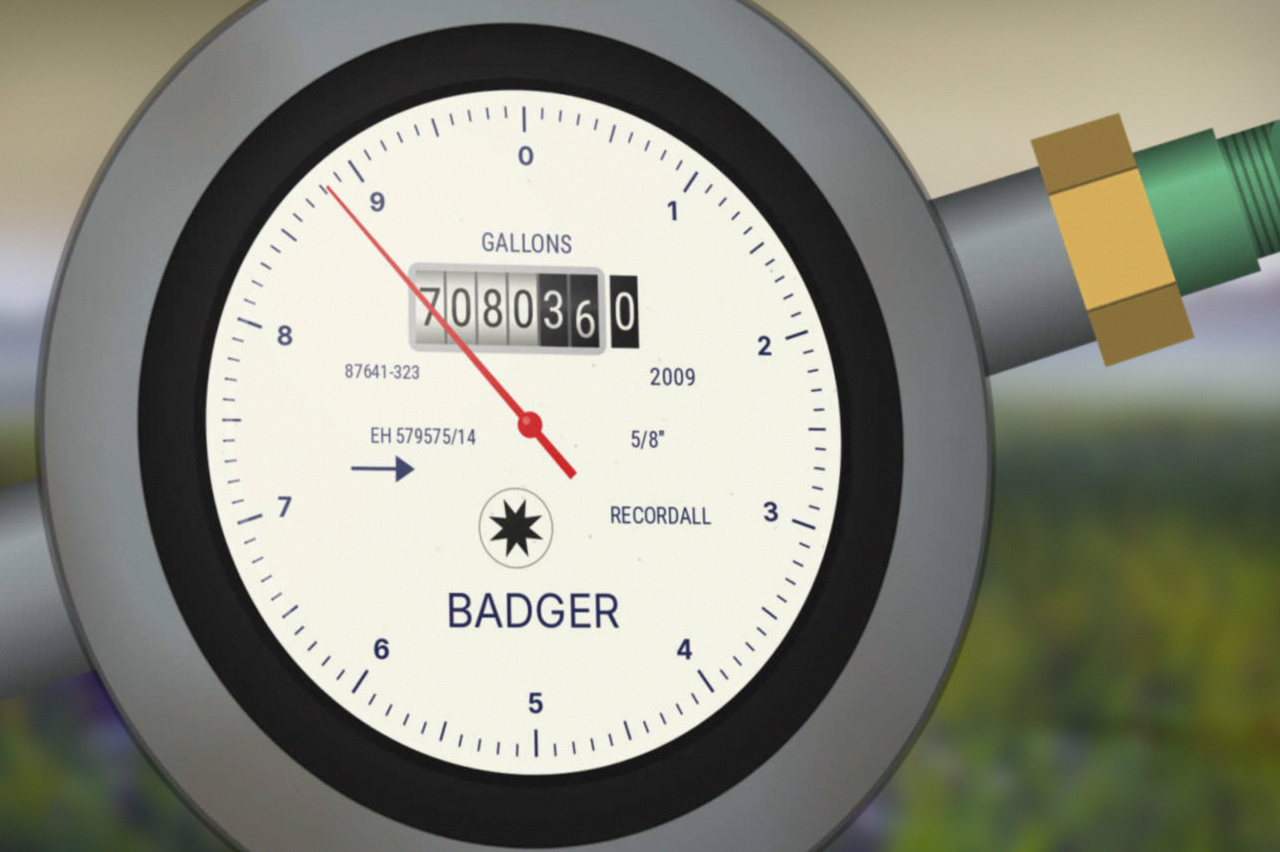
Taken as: 7080358.8 gal
